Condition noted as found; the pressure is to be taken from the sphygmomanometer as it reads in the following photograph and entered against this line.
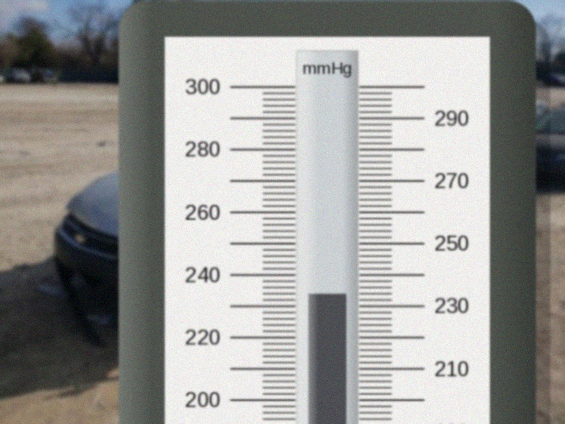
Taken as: 234 mmHg
